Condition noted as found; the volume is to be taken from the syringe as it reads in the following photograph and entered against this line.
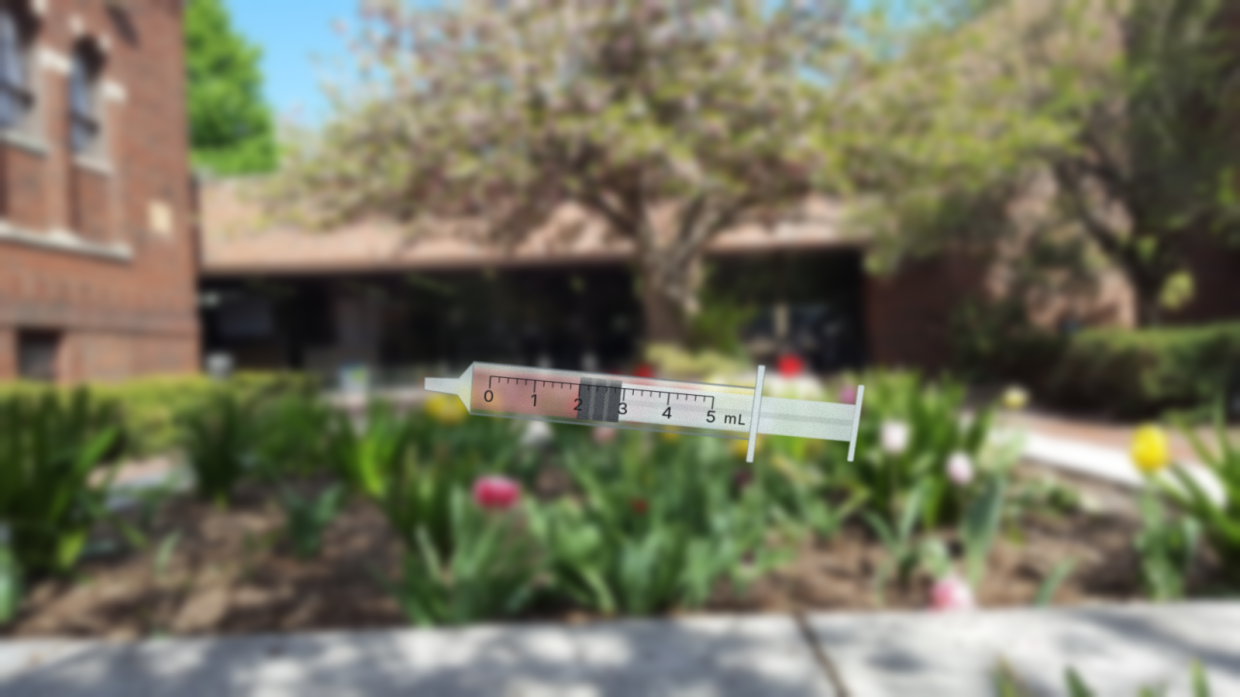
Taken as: 2 mL
